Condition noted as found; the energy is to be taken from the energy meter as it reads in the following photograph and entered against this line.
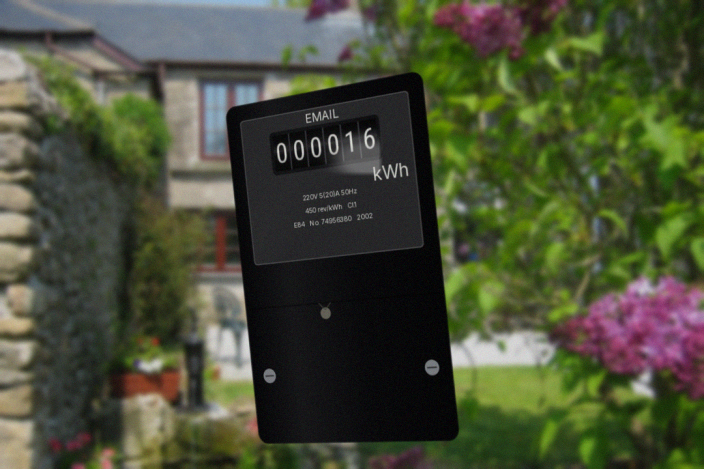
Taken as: 16 kWh
